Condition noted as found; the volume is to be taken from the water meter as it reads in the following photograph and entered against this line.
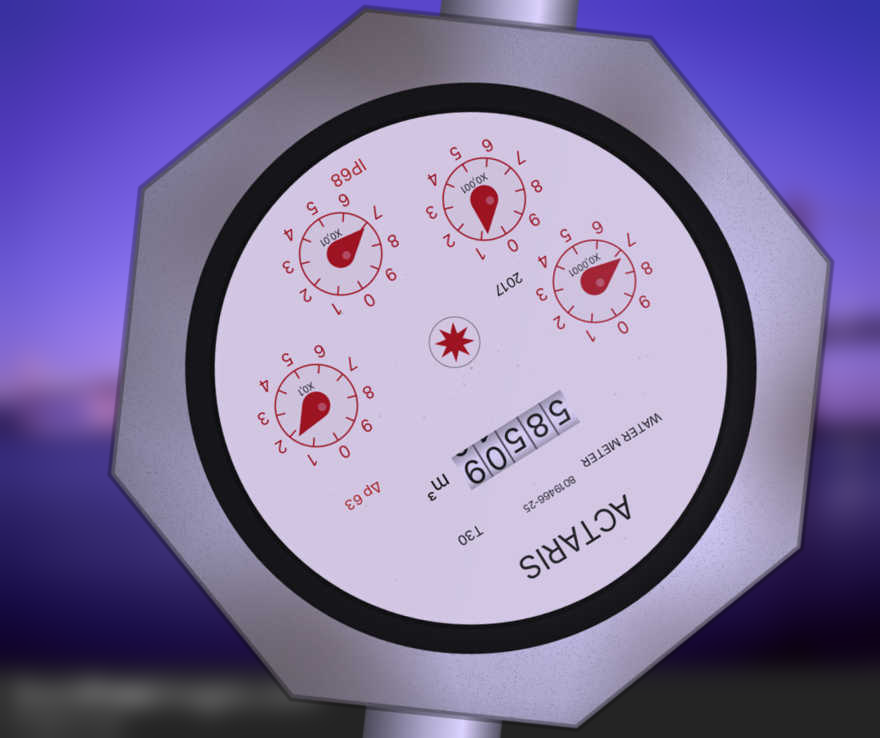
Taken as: 58509.1707 m³
